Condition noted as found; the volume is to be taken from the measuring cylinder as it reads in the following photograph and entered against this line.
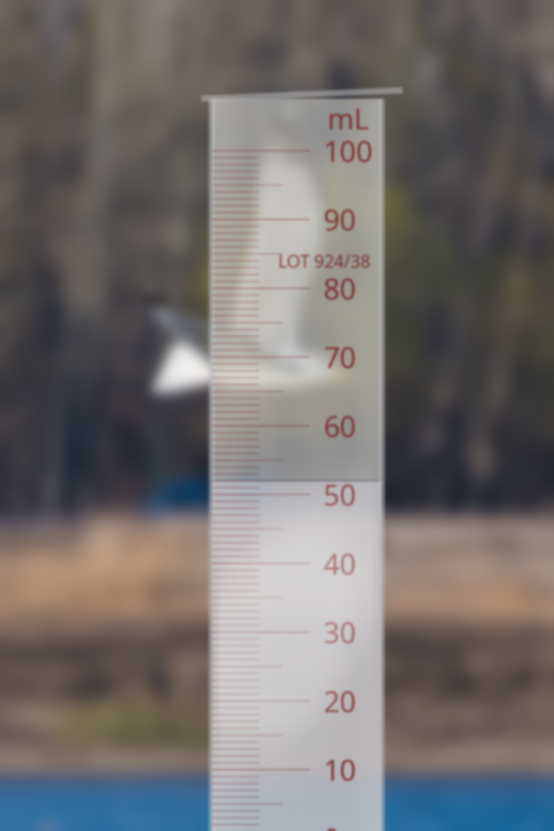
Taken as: 52 mL
